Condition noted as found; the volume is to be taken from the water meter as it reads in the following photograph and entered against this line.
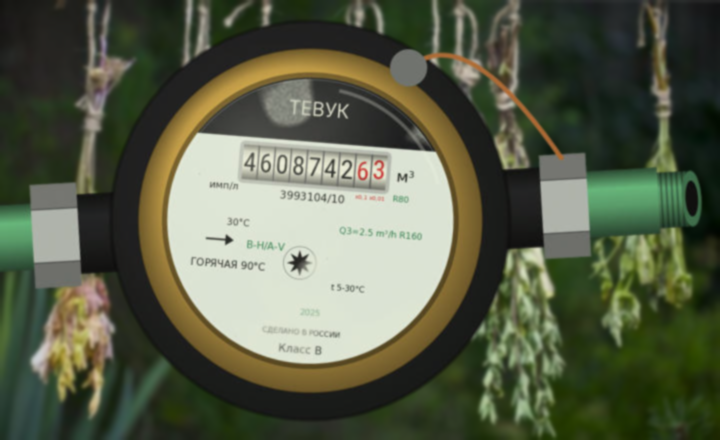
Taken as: 4608742.63 m³
